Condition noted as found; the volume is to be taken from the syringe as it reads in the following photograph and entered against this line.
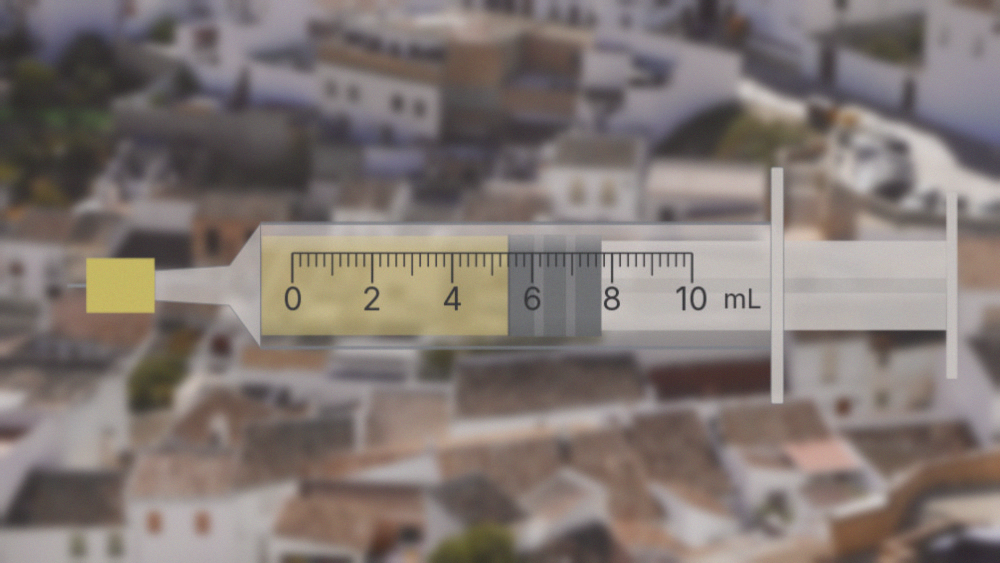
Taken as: 5.4 mL
